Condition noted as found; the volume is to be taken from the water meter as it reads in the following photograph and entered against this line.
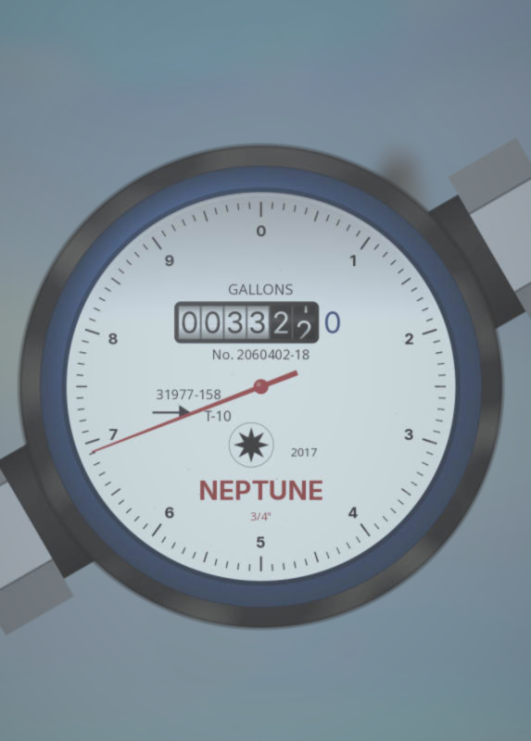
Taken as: 33216.9 gal
